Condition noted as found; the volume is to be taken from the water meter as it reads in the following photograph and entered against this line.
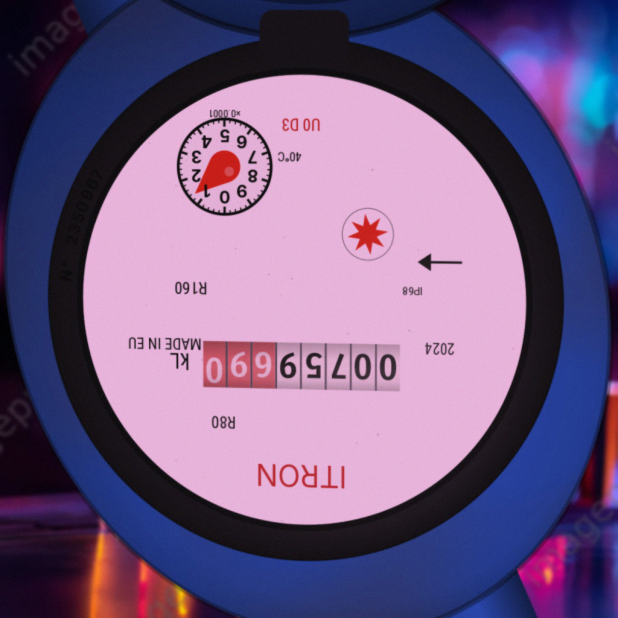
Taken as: 759.6901 kL
